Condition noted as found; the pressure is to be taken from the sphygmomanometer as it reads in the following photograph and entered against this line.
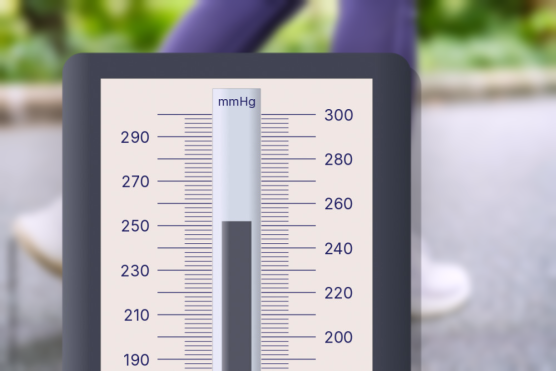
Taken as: 252 mmHg
